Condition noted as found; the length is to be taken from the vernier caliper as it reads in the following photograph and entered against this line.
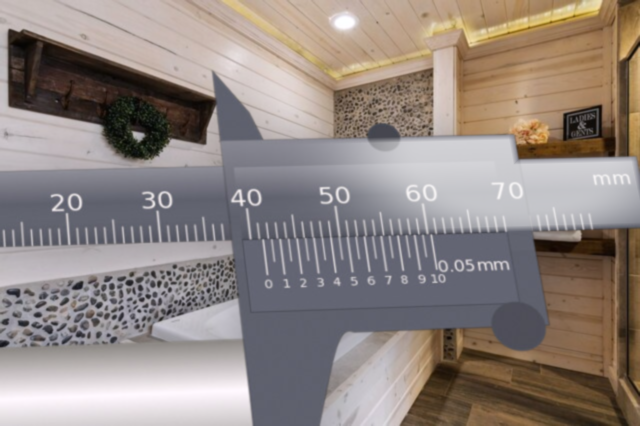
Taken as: 41.4 mm
